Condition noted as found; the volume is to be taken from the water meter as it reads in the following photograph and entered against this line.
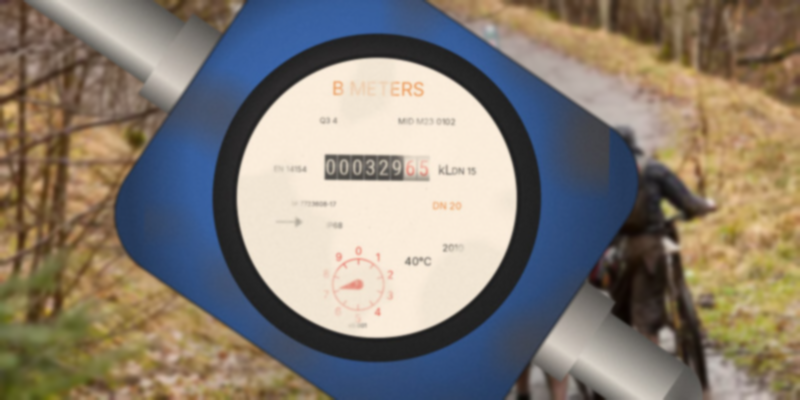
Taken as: 329.657 kL
